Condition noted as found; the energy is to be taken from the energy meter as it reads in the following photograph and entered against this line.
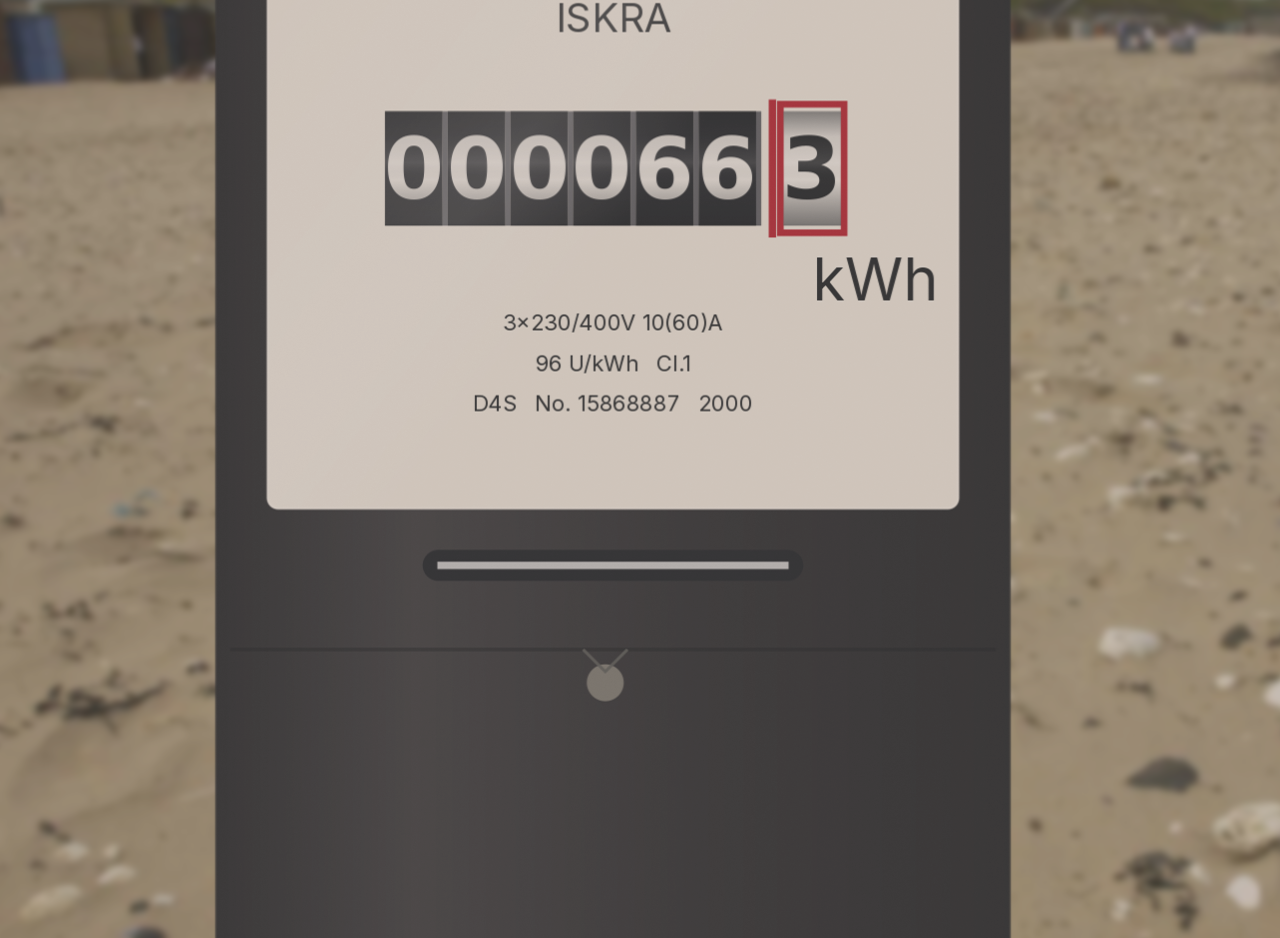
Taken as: 66.3 kWh
